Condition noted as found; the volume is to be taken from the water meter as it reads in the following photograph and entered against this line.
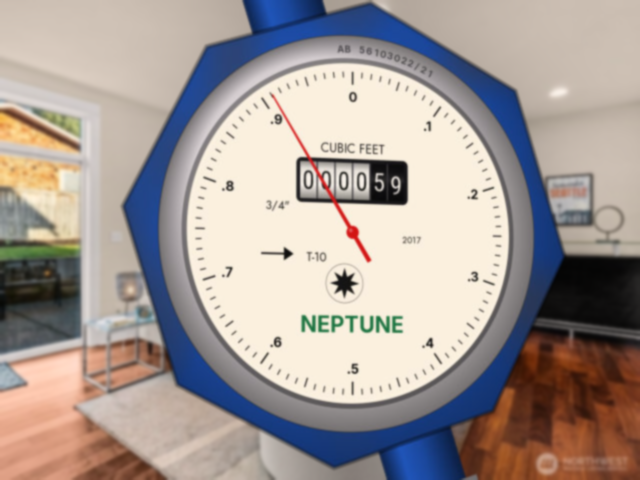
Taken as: 58.91 ft³
